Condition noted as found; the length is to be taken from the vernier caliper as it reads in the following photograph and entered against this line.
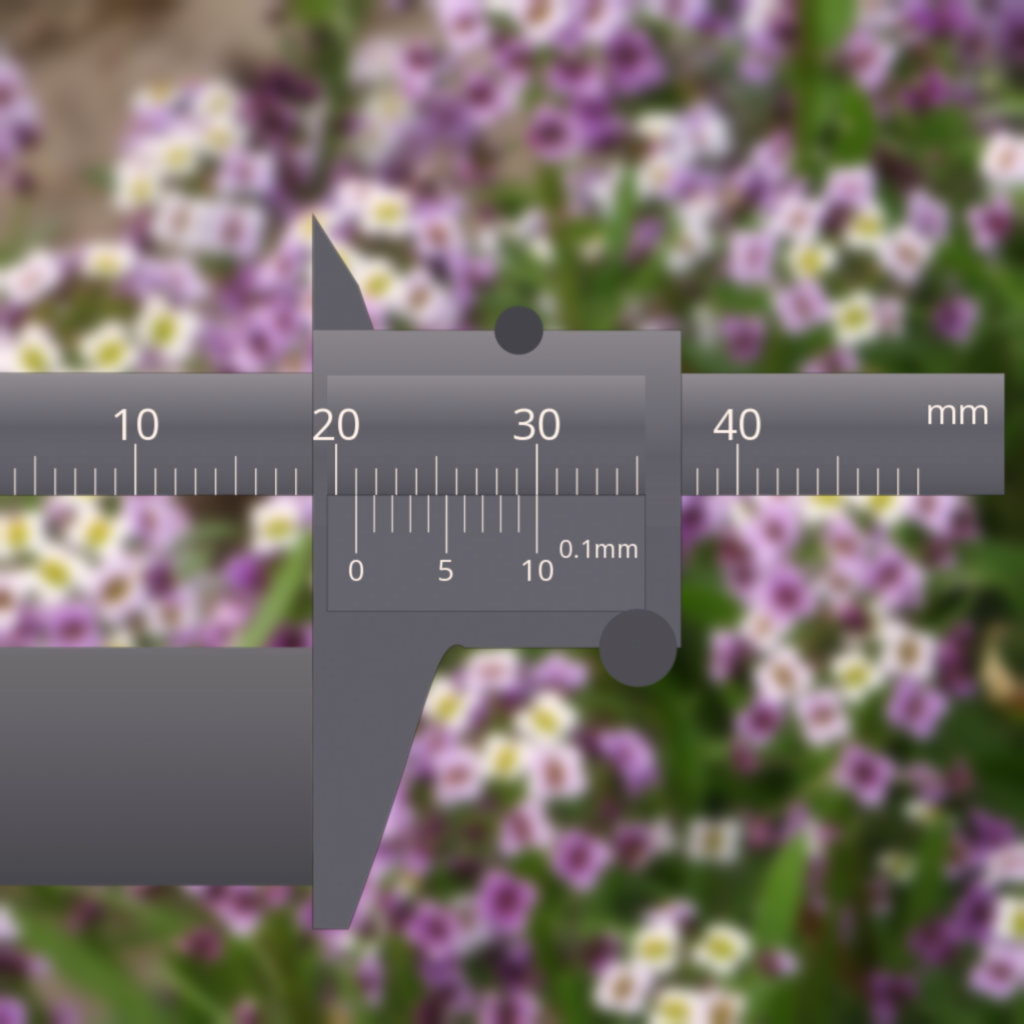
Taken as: 21.0 mm
